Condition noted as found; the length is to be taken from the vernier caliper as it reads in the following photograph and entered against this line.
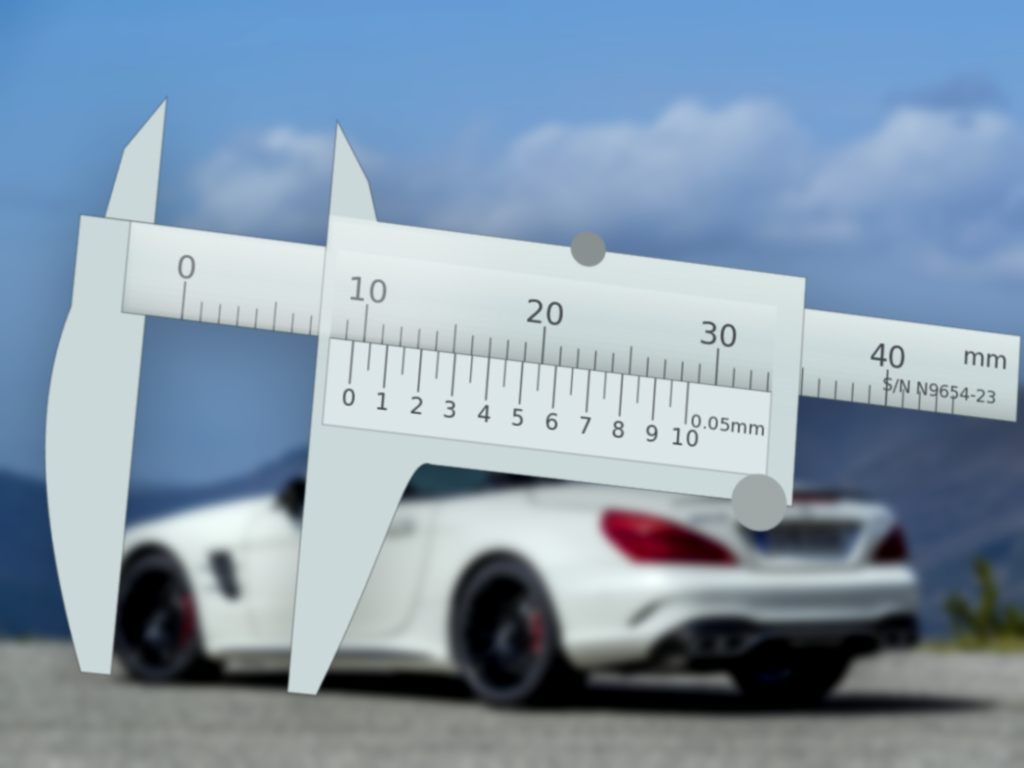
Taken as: 9.4 mm
